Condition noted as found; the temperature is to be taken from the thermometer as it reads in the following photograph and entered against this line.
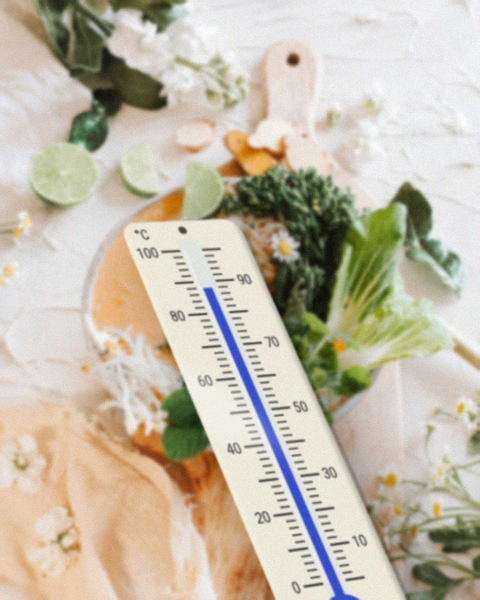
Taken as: 88 °C
